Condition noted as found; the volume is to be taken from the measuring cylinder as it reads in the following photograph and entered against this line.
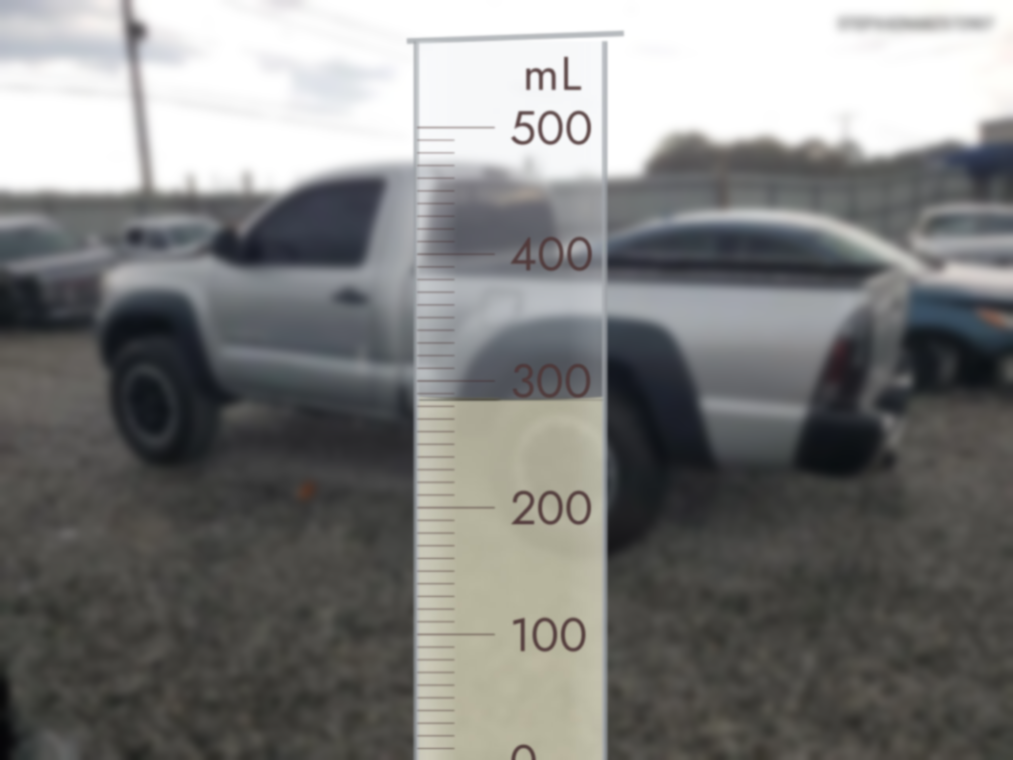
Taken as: 285 mL
